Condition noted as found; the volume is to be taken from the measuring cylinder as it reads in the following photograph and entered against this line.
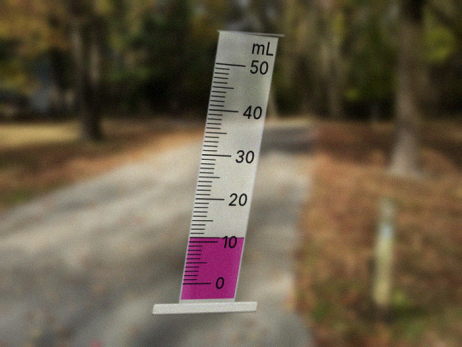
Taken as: 11 mL
